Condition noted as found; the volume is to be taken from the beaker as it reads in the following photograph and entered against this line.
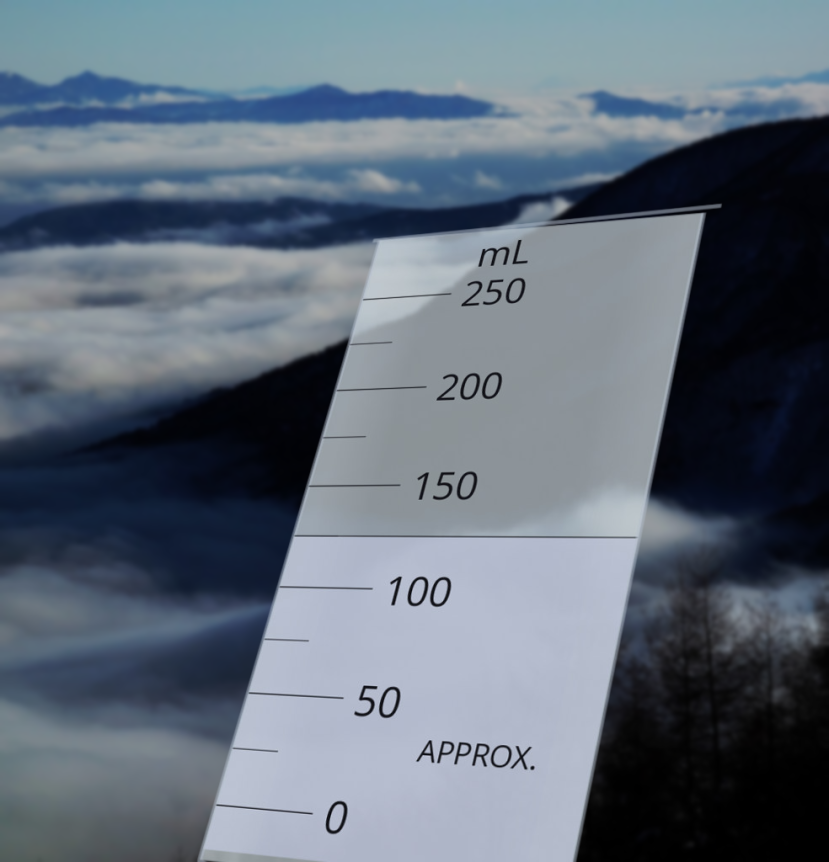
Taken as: 125 mL
